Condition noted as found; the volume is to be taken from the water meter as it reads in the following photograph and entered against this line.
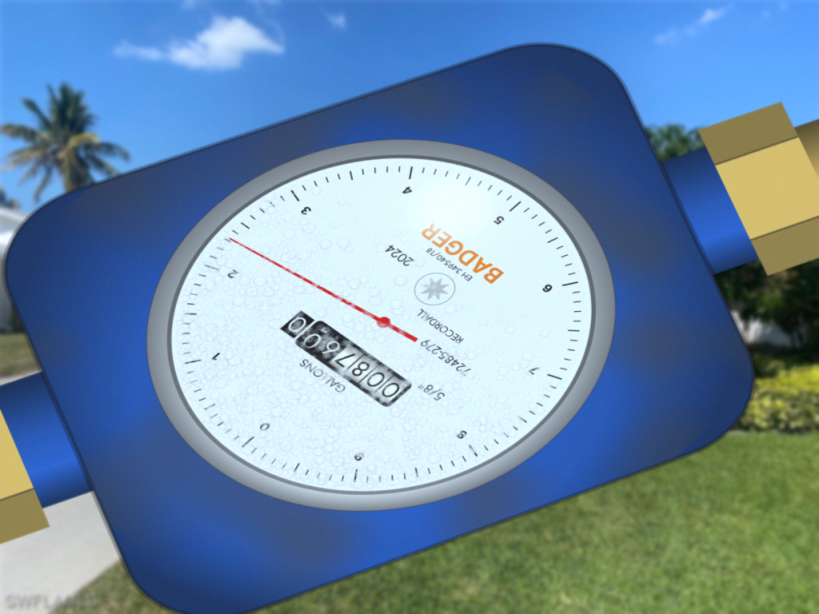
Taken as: 87602.3 gal
